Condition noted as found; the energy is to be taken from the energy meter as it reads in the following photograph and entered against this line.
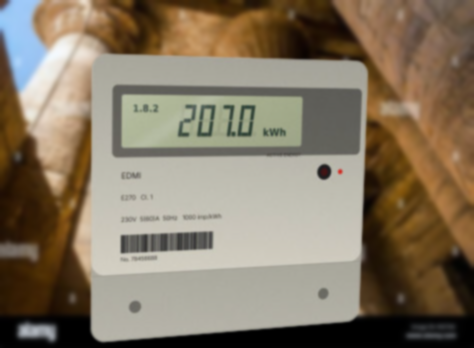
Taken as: 207.0 kWh
